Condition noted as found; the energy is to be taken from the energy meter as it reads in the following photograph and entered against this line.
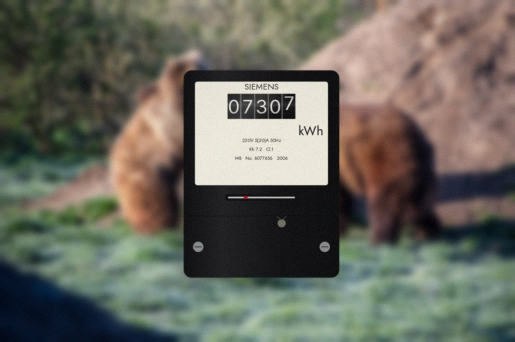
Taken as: 7307 kWh
